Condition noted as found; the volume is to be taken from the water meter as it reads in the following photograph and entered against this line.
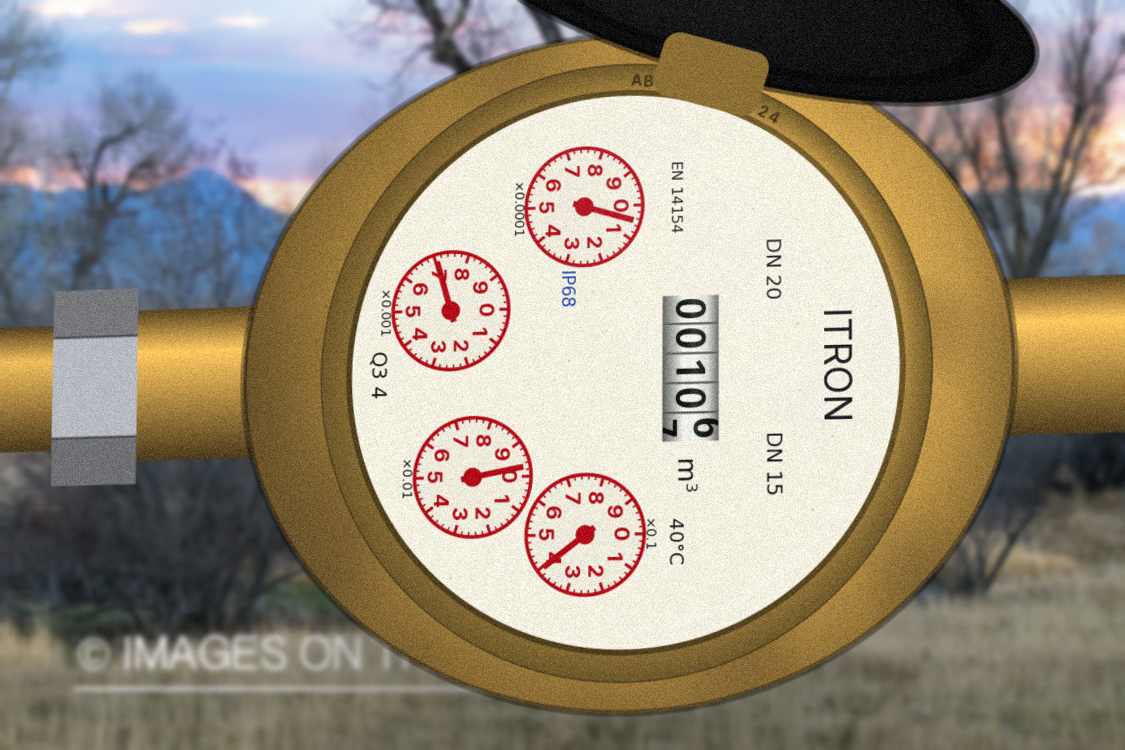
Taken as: 106.3970 m³
